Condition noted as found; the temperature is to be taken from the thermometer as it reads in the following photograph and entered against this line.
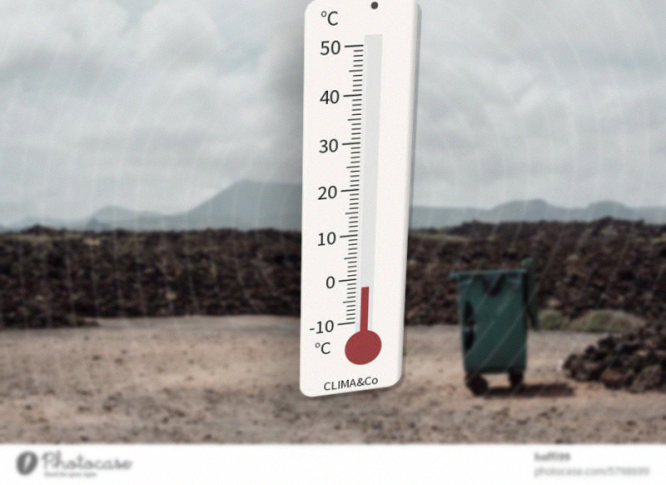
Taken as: -2 °C
